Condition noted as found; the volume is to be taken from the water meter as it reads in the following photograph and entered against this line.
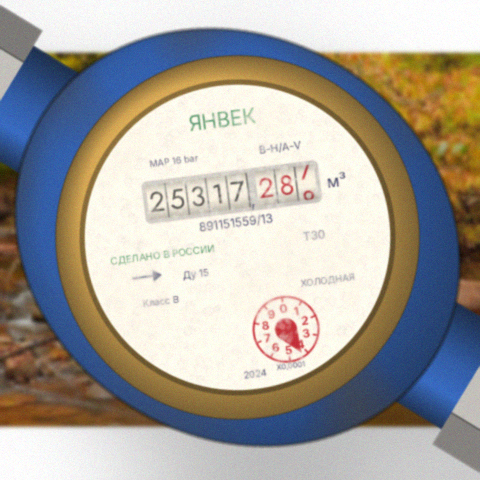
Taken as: 25317.2874 m³
